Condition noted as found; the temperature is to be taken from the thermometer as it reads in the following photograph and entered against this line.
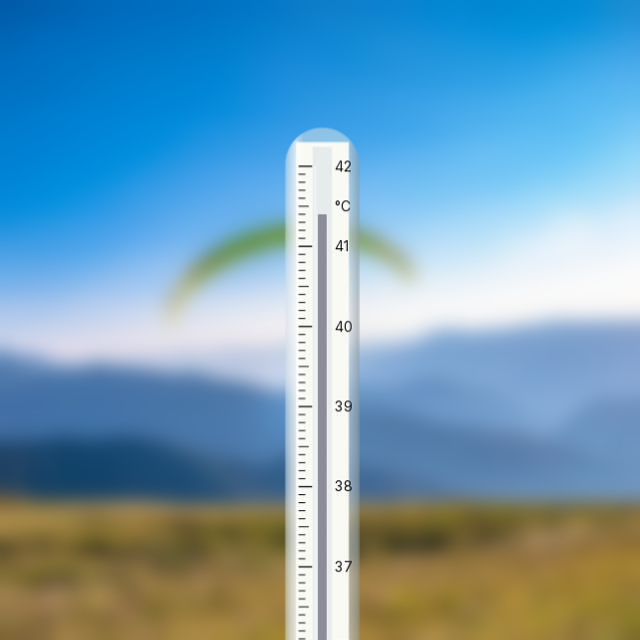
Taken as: 41.4 °C
